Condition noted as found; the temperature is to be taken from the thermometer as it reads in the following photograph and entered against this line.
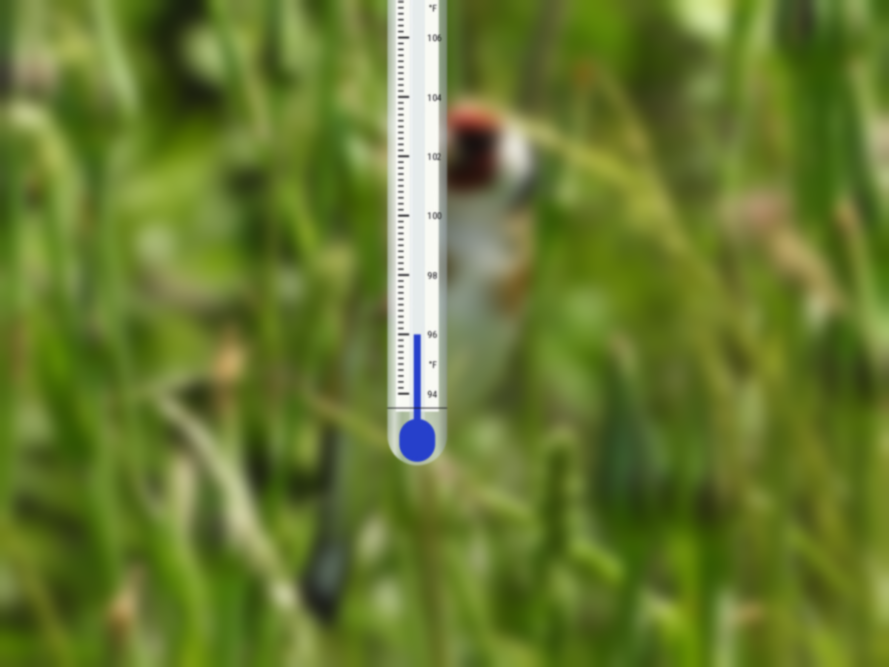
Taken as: 96 °F
